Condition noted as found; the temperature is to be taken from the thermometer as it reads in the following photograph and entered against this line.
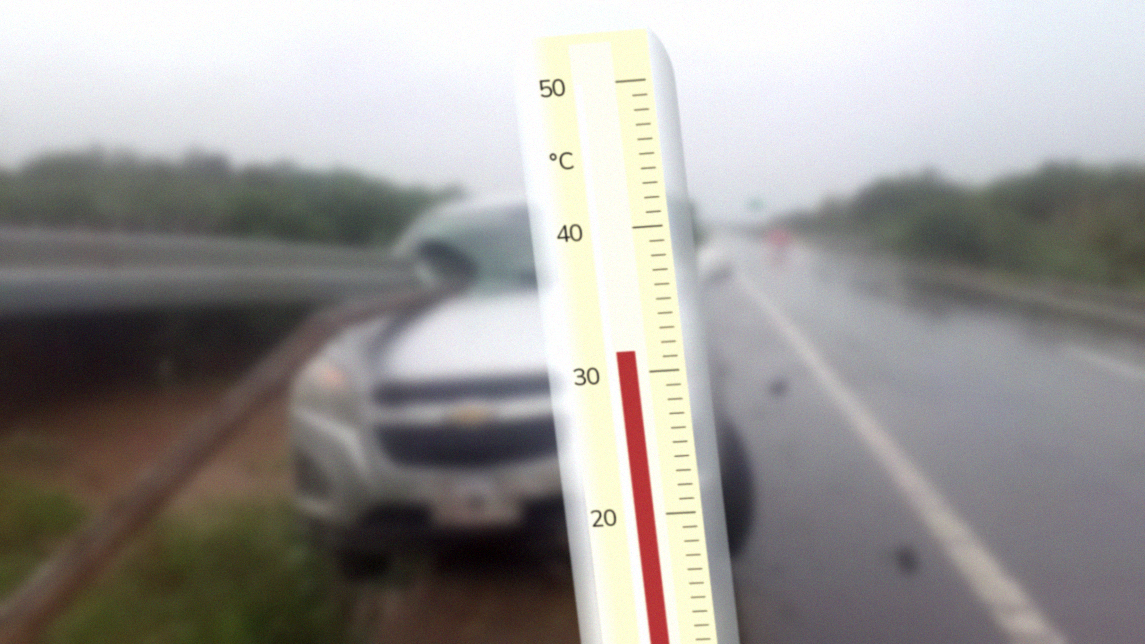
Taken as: 31.5 °C
